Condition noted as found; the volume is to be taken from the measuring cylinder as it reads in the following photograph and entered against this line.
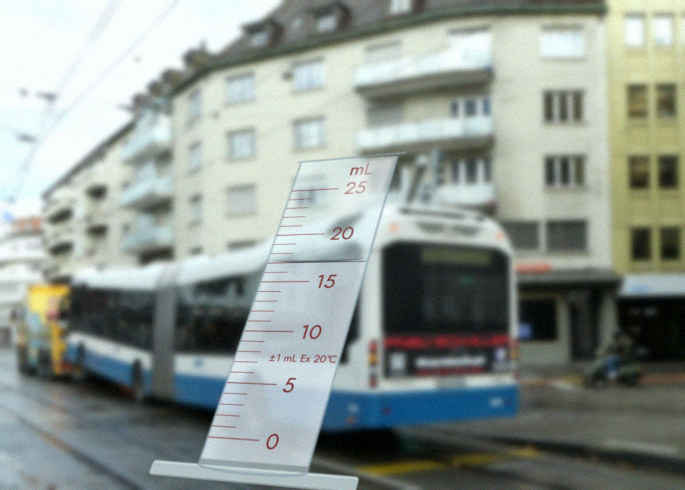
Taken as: 17 mL
